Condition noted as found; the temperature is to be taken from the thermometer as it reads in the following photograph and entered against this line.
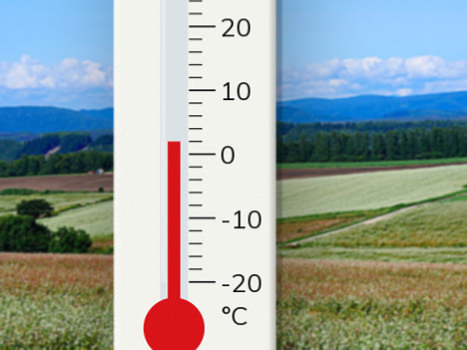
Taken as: 2 °C
